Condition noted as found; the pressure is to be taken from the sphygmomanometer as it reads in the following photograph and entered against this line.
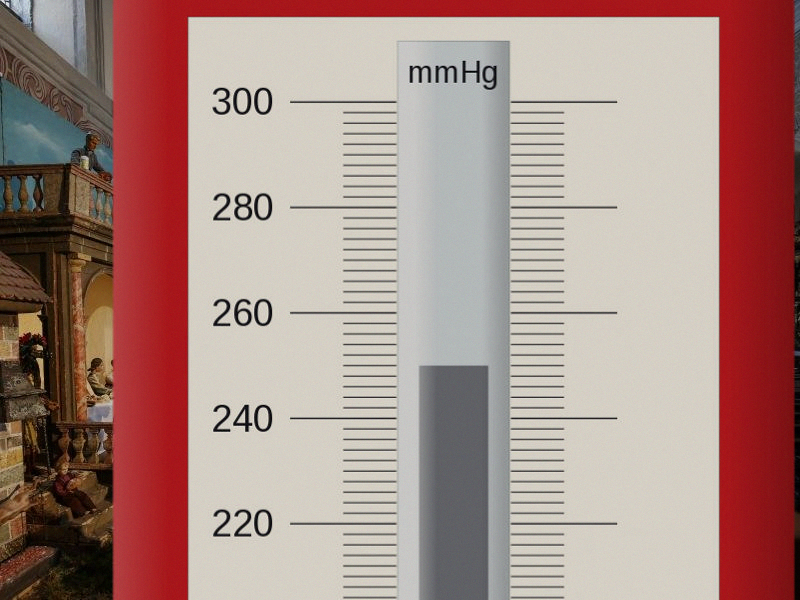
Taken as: 250 mmHg
